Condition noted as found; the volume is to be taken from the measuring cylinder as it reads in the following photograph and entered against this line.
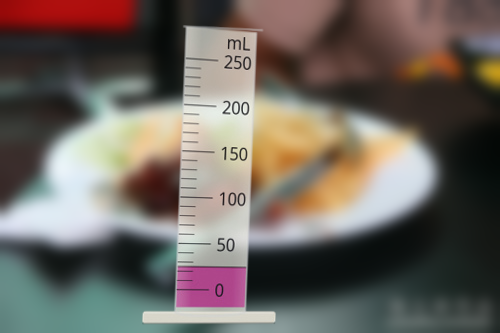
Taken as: 25 mL
